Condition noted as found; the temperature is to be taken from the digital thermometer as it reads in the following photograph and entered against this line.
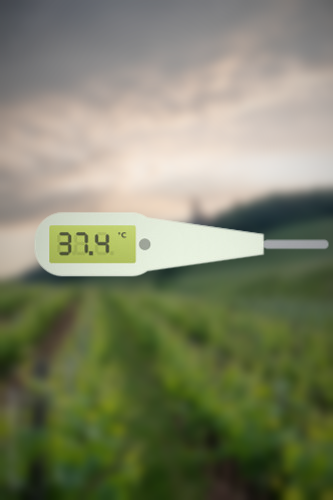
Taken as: 37.4 °C
